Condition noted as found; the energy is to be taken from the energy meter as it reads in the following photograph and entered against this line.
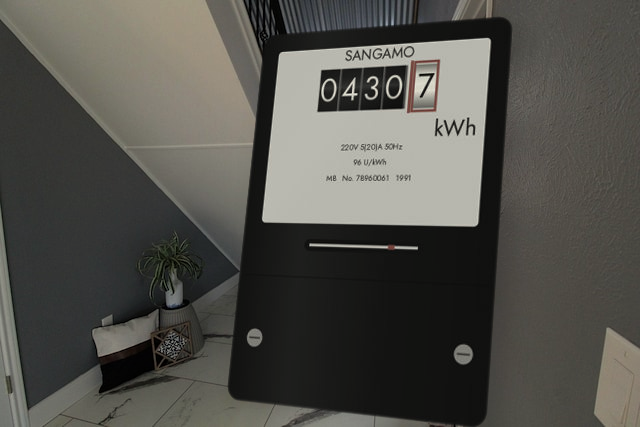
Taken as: 430.7 kWh
